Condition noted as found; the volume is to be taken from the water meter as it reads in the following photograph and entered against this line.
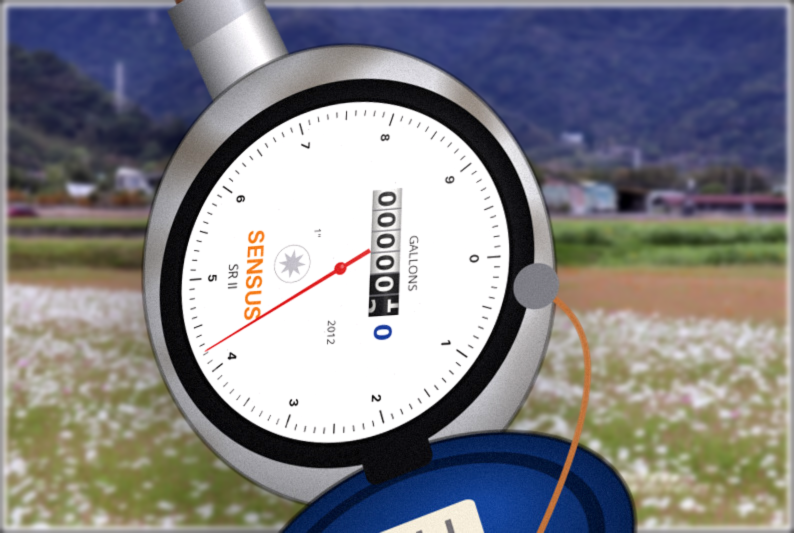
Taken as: 14.2 gal
